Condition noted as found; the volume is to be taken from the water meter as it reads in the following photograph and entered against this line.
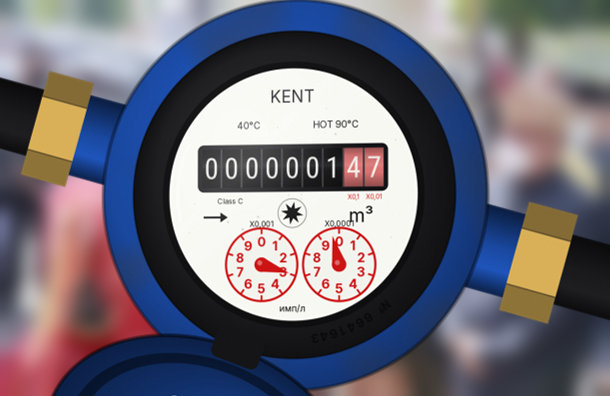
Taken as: 1.4729 m³
